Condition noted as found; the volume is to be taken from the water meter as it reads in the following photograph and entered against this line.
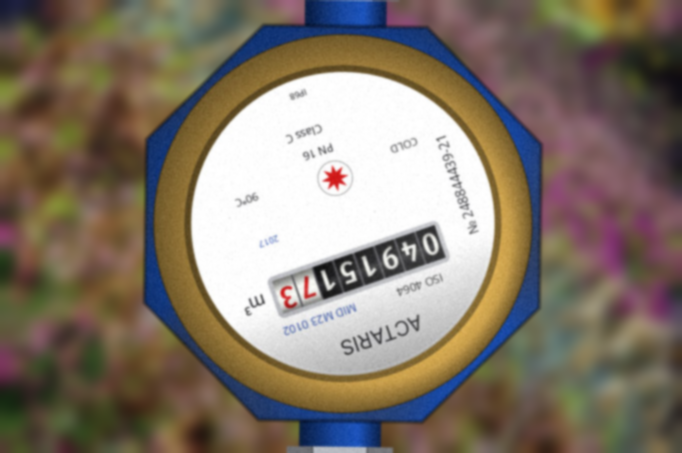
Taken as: 49151.73 m³
